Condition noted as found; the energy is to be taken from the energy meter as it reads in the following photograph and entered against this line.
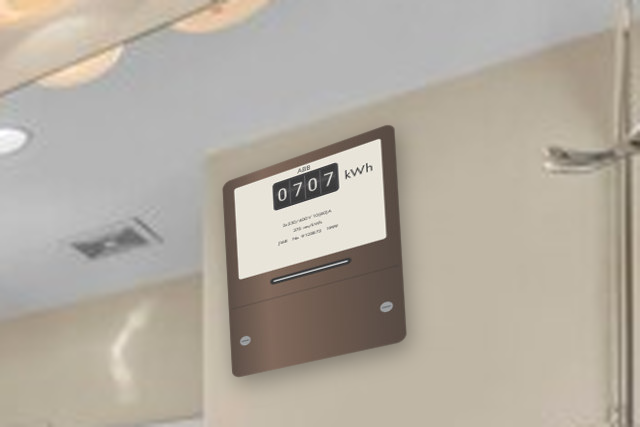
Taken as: 707 kWh
